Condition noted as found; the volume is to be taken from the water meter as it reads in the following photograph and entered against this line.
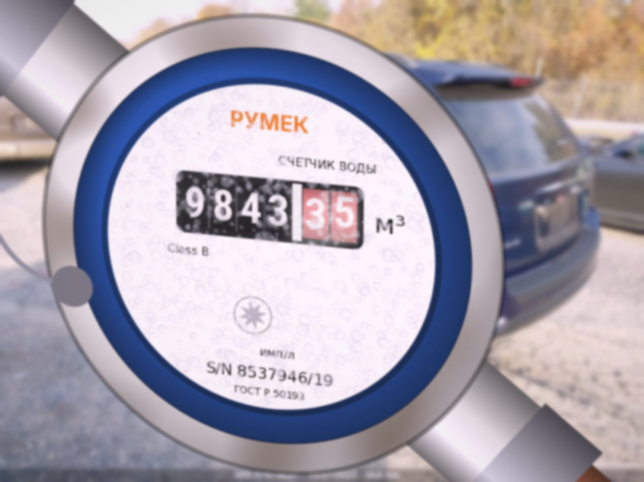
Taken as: 9843.35 m³
